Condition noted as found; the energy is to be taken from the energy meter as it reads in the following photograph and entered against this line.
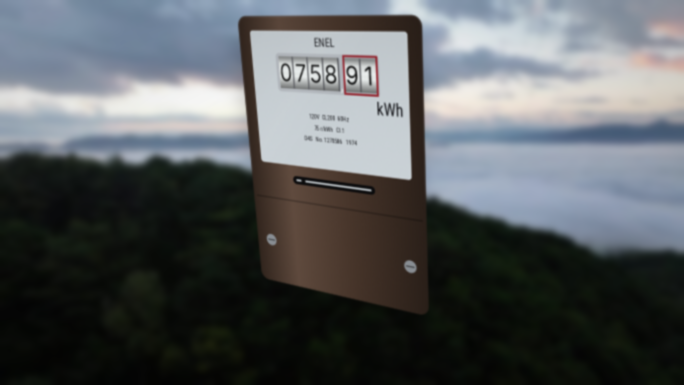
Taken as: 758.91 kWh
